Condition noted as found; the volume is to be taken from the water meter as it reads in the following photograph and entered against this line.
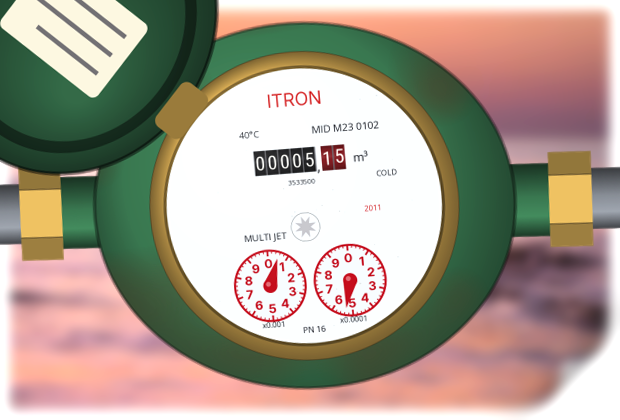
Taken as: 5.1505 m³
